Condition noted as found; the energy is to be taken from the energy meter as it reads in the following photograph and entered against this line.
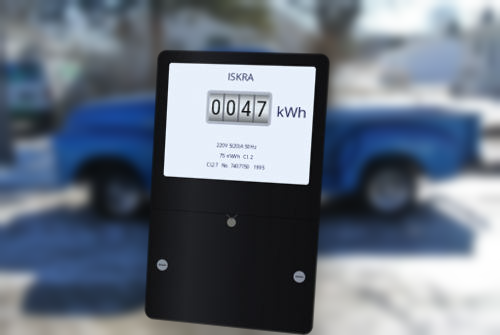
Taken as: 47 kWh
